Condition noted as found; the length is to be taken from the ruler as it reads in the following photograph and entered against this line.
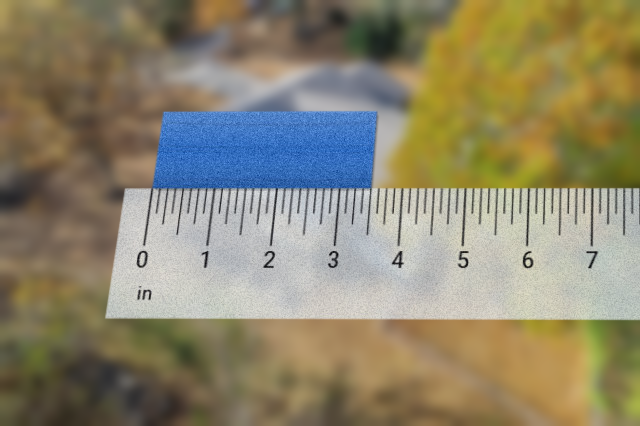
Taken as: 3.5 in
